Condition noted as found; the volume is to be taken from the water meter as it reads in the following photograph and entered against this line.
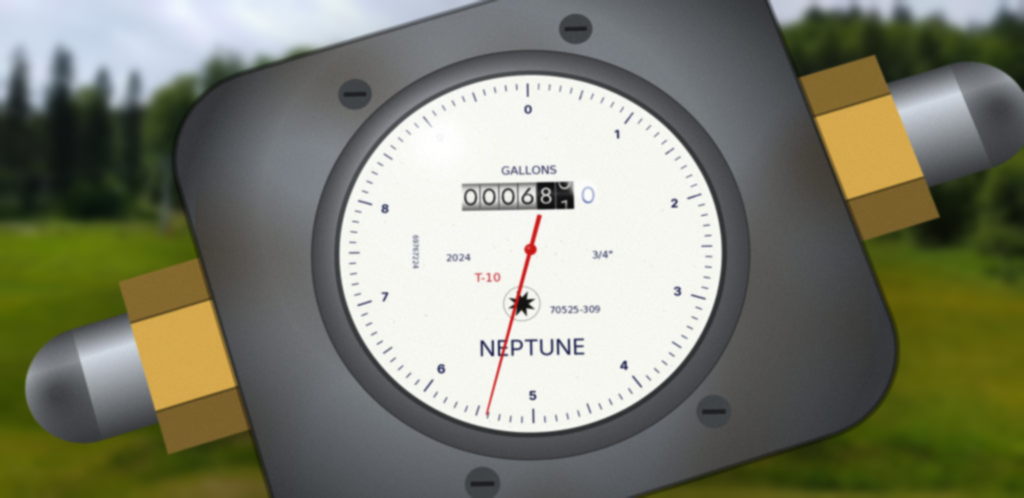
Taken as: 6805.4 gal
